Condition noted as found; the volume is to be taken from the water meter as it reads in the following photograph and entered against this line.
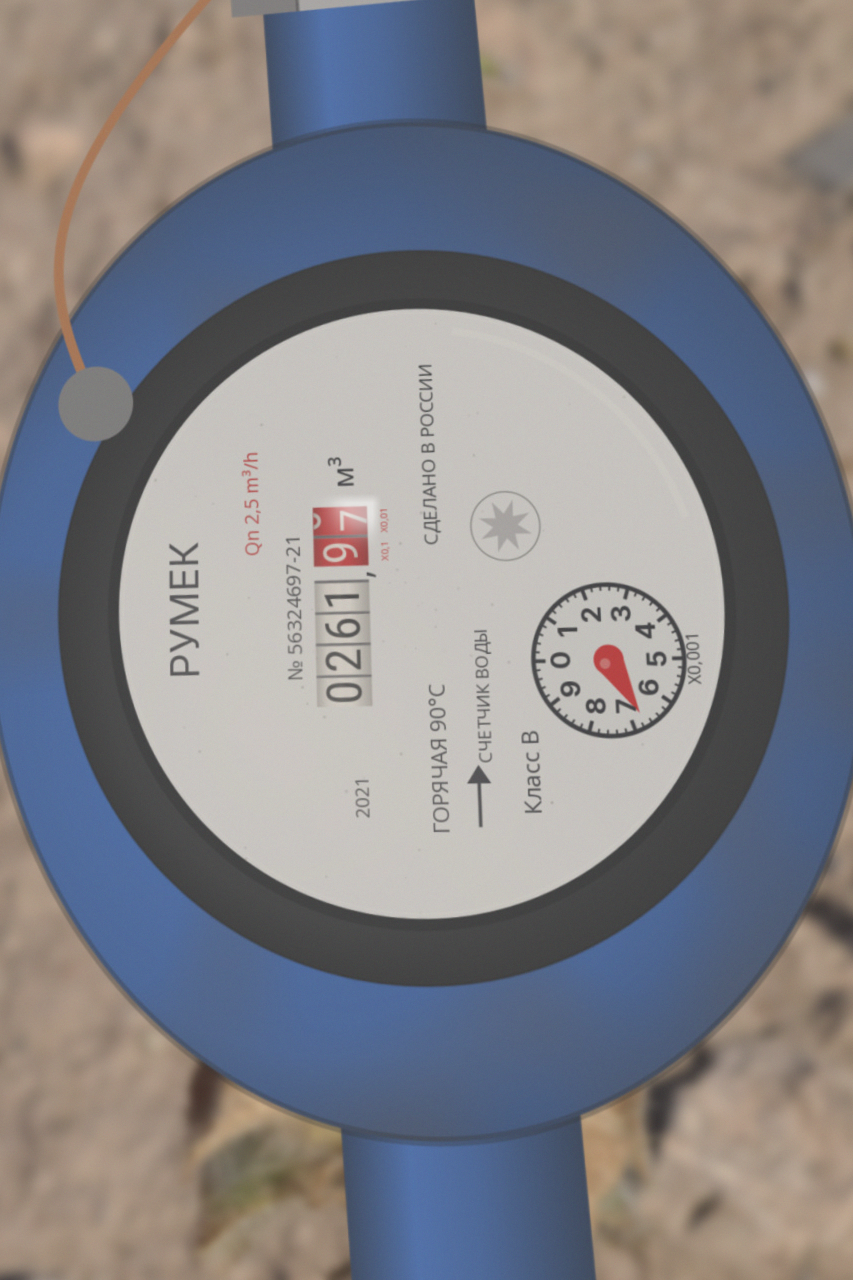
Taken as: 261.966 m³
